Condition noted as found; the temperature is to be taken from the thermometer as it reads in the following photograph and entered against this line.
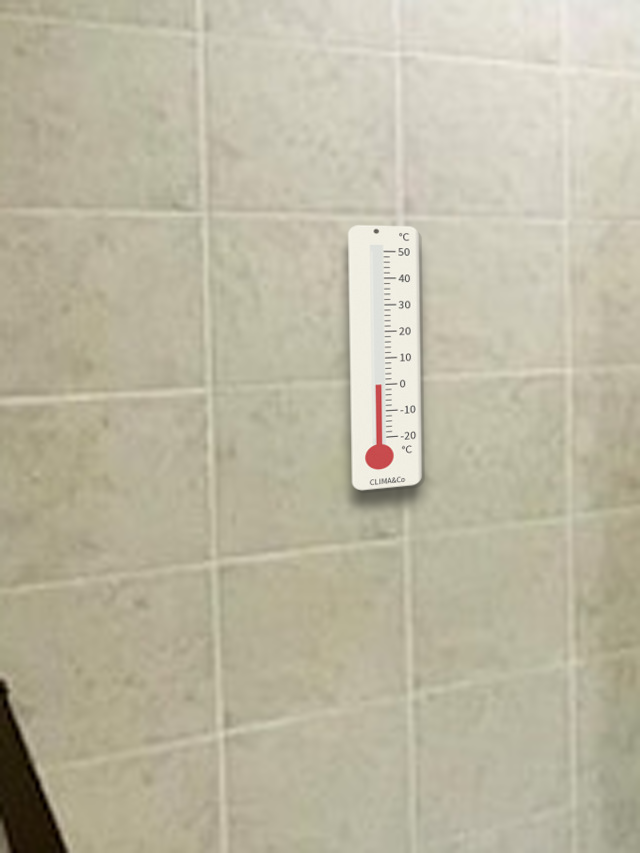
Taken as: 0 °C
